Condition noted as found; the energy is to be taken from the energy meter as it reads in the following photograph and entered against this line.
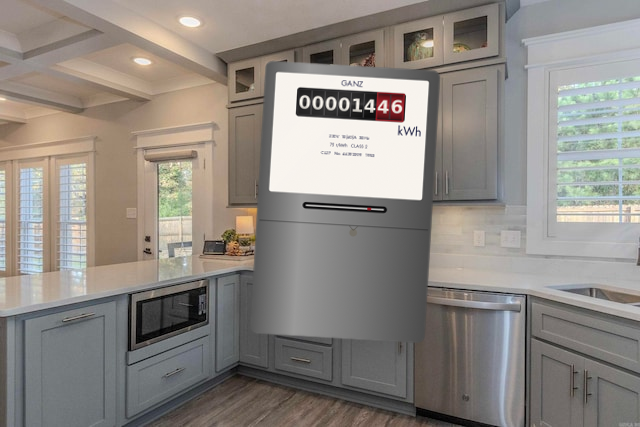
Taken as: 14.46 kWh
